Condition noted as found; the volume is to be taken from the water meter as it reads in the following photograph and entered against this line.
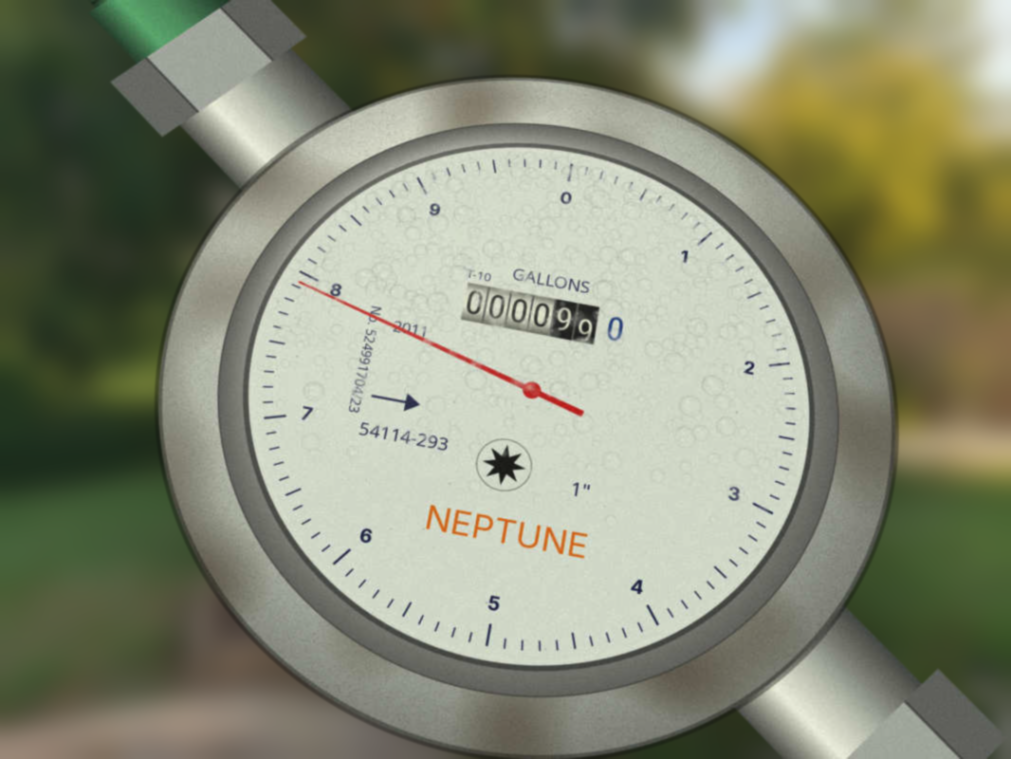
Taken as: 987.9 gal
